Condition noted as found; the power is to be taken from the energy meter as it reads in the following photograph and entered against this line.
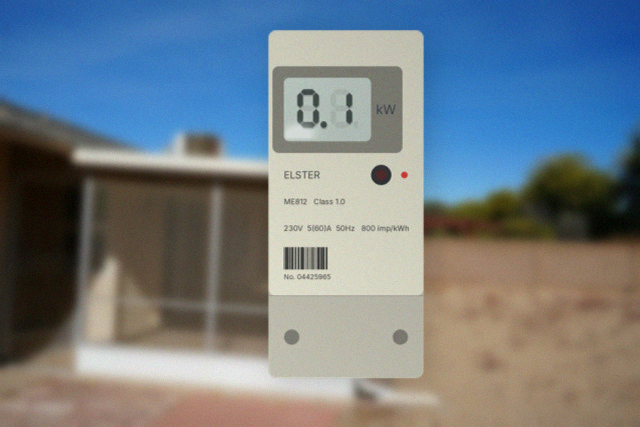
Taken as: 0.1 kW
